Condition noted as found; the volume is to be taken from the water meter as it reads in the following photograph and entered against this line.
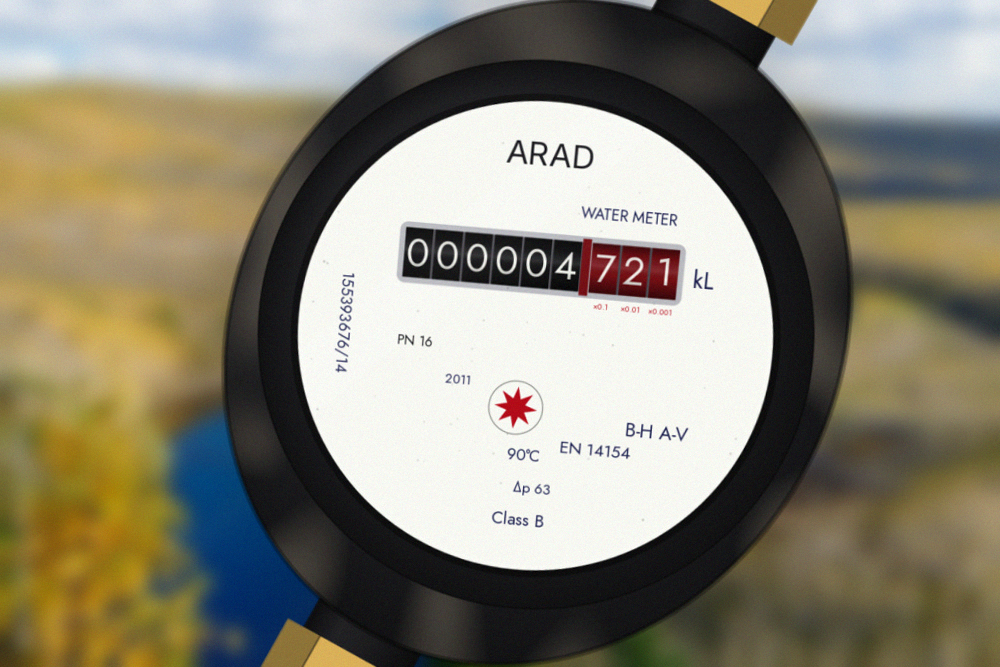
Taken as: 4.721 kL
